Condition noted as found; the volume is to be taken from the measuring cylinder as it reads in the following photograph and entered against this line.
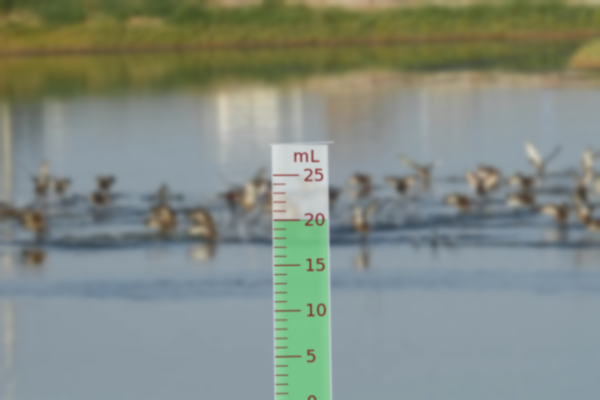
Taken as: 20 mL
